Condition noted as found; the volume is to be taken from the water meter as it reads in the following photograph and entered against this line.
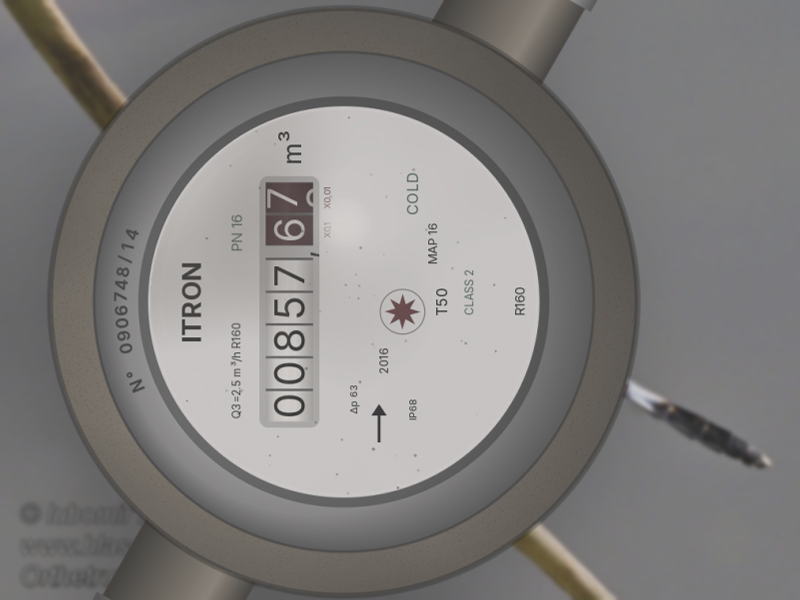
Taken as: 857.67 m³
